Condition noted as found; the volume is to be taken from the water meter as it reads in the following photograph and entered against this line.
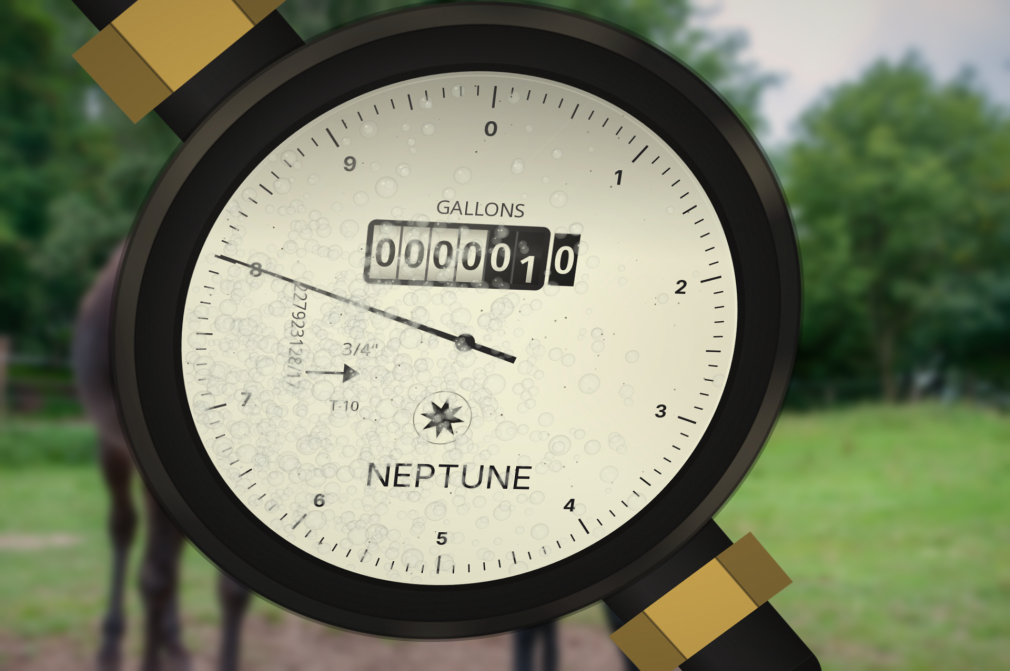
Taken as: 8.0 gal
